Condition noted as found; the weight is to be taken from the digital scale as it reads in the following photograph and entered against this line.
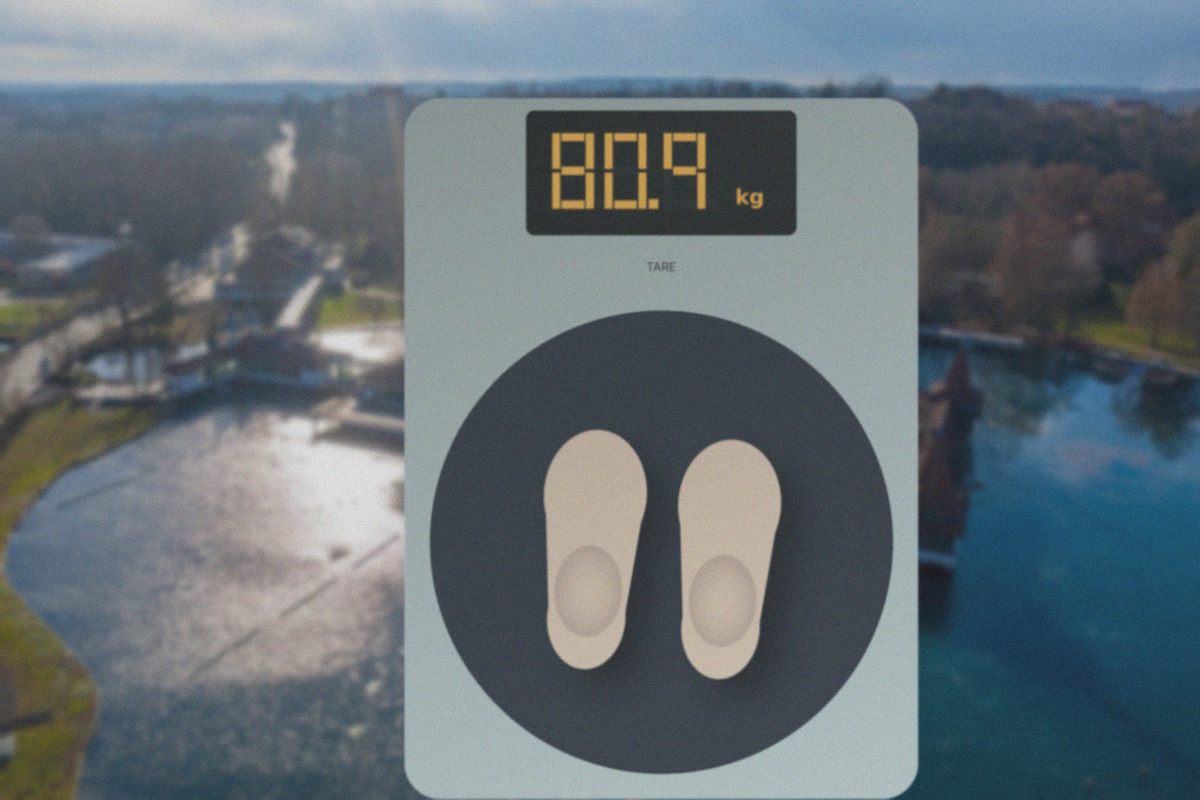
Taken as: 80.9 kg
